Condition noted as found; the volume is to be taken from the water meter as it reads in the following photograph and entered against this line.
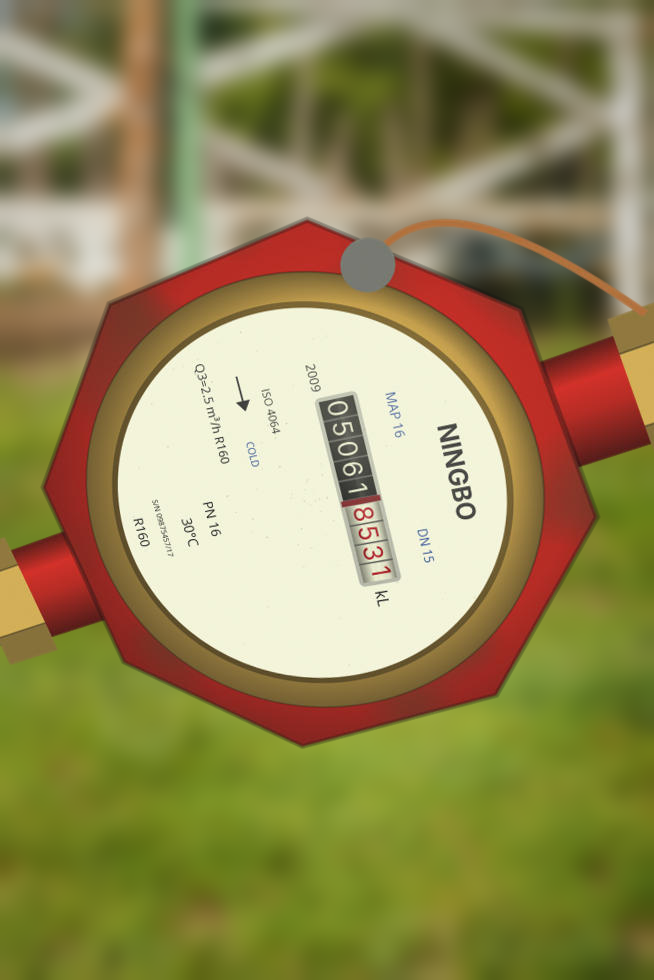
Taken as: 5061.8531 kL
